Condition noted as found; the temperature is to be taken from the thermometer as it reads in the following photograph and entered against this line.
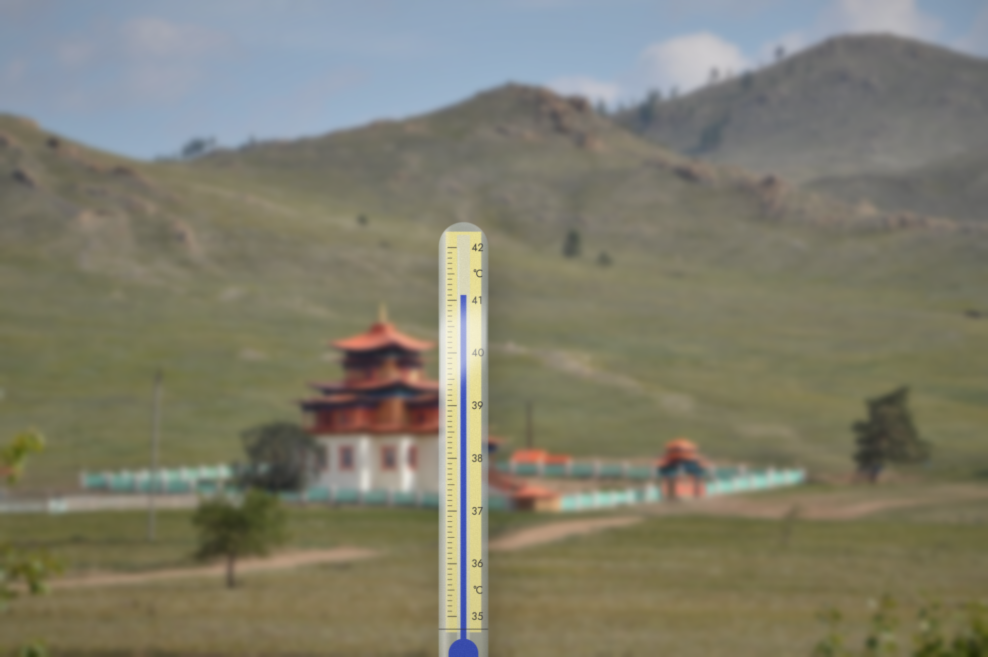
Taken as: 41.1 °C
